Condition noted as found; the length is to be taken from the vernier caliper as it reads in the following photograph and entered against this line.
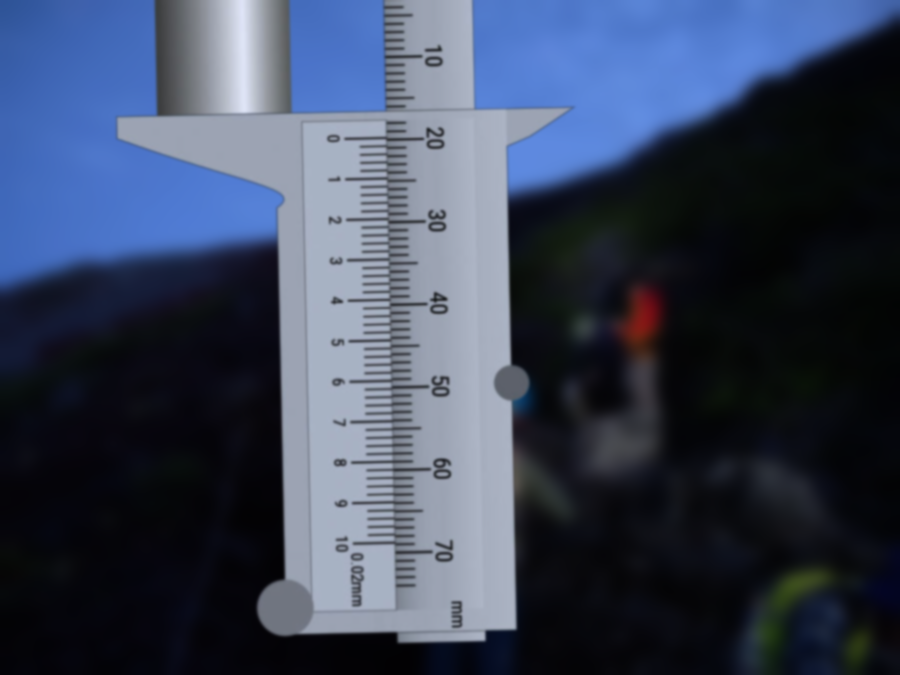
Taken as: 19.8 mm
